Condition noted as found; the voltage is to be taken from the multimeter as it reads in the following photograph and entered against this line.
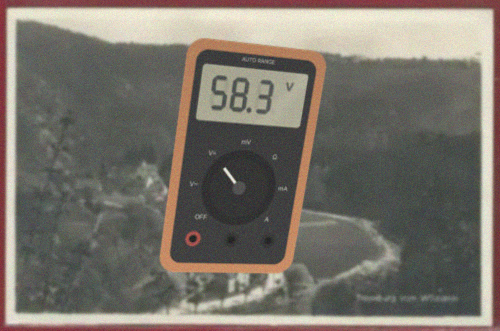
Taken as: 58.3 V
